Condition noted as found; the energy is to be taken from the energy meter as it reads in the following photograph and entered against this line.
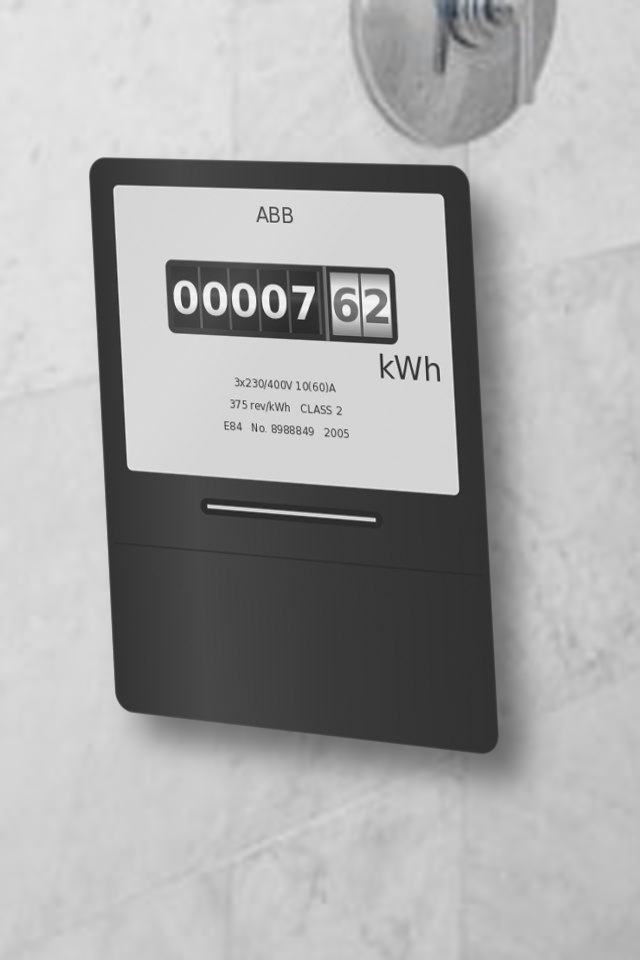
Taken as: 7.62 kWh
